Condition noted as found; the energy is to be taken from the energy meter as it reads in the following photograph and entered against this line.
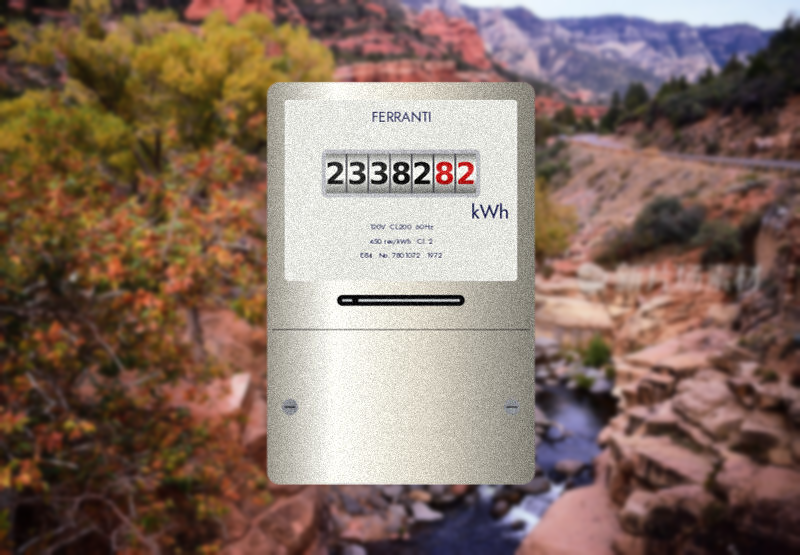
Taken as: 23382.82 kWh
